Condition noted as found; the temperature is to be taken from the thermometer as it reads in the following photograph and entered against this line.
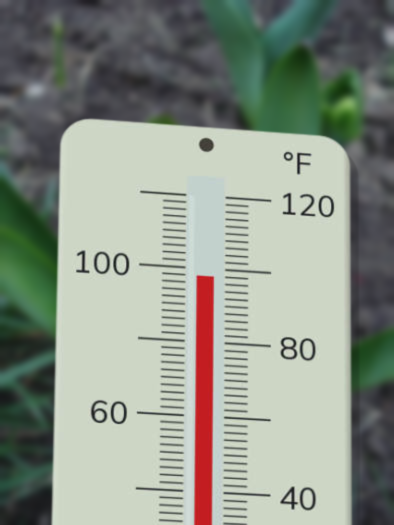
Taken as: 98 °F
